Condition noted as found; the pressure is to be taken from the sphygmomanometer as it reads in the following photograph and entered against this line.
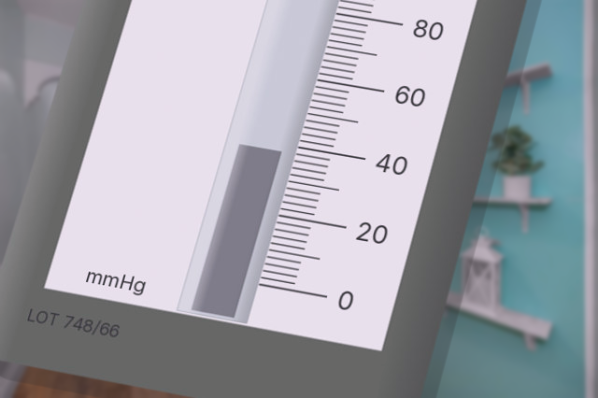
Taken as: 38 mmHg
